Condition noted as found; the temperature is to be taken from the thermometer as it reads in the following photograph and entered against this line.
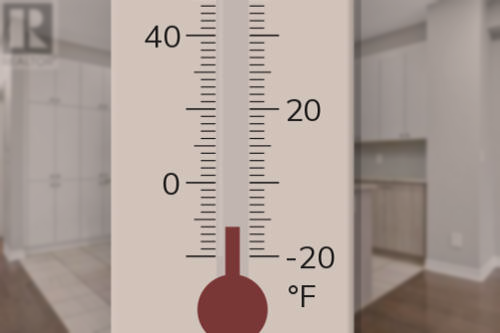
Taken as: -12 °F
